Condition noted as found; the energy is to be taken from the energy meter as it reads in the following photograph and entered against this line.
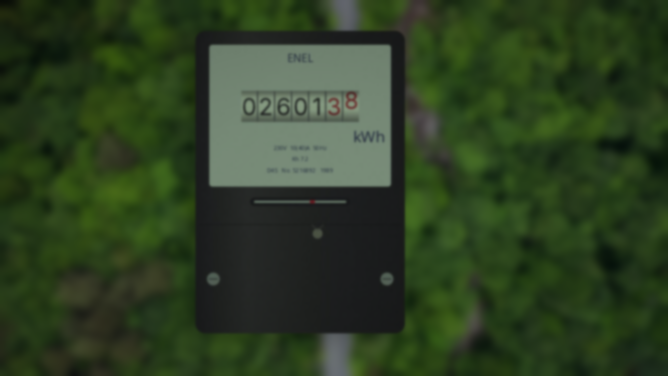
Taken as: 2601.38 kWh
